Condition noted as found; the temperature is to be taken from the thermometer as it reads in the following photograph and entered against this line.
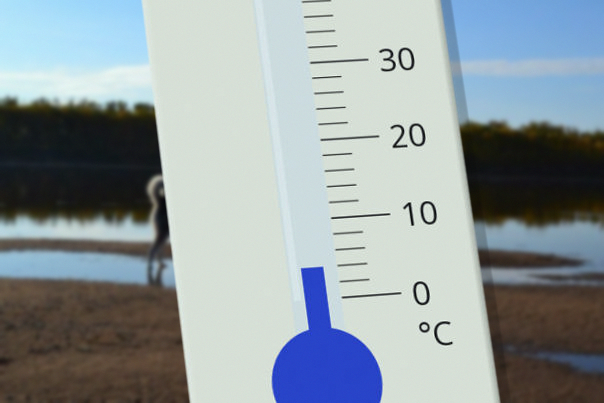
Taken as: 4 °C
